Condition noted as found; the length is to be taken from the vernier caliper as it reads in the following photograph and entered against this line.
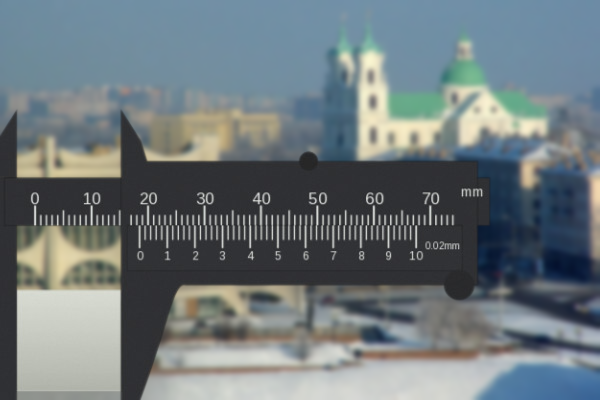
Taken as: 18.5 mm
